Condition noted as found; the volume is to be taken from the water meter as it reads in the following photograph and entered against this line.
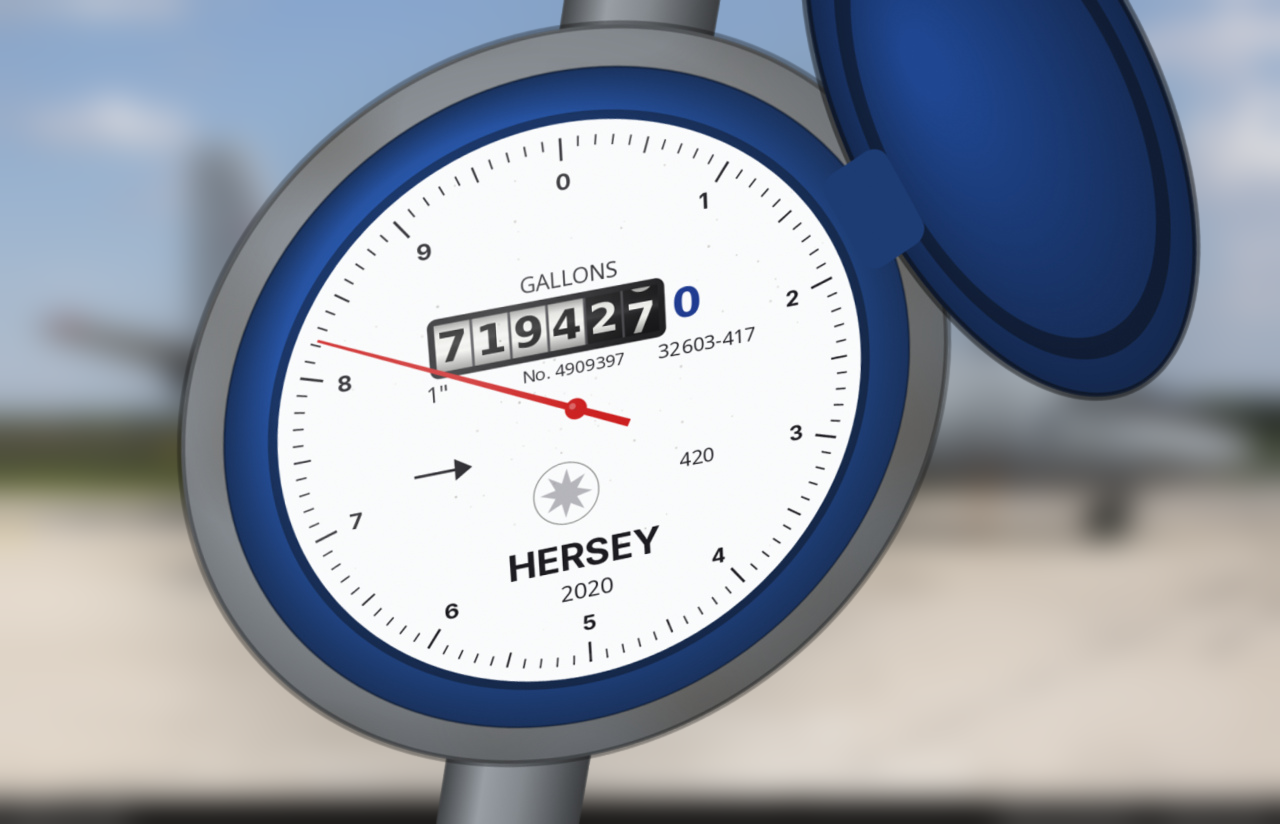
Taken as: 7194268.2 gal
